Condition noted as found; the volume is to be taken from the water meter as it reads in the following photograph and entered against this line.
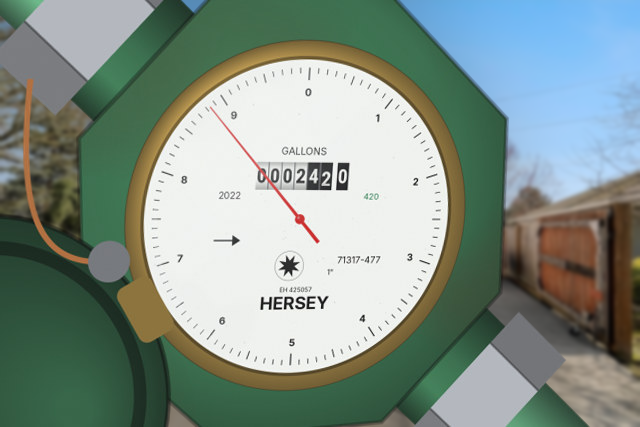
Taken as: 2418.8 gal
